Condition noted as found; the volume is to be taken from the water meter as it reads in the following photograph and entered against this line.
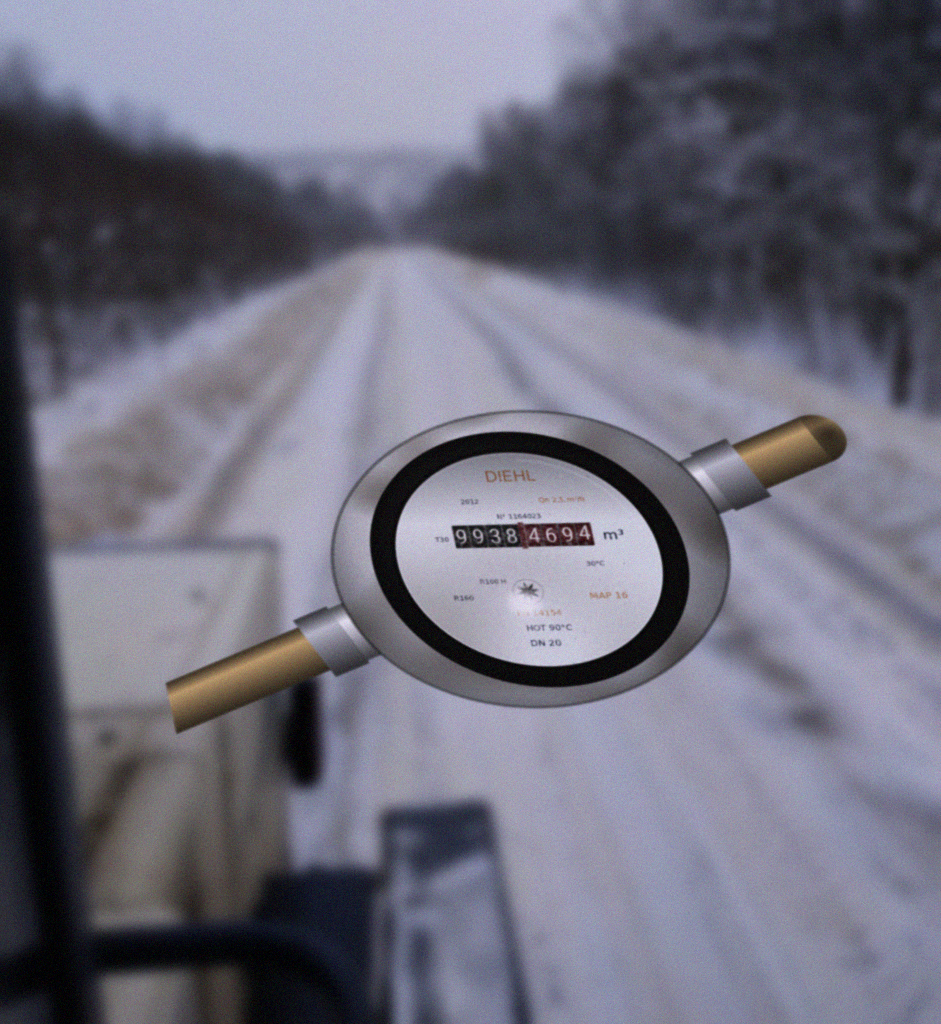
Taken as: 9938.4694 m³
